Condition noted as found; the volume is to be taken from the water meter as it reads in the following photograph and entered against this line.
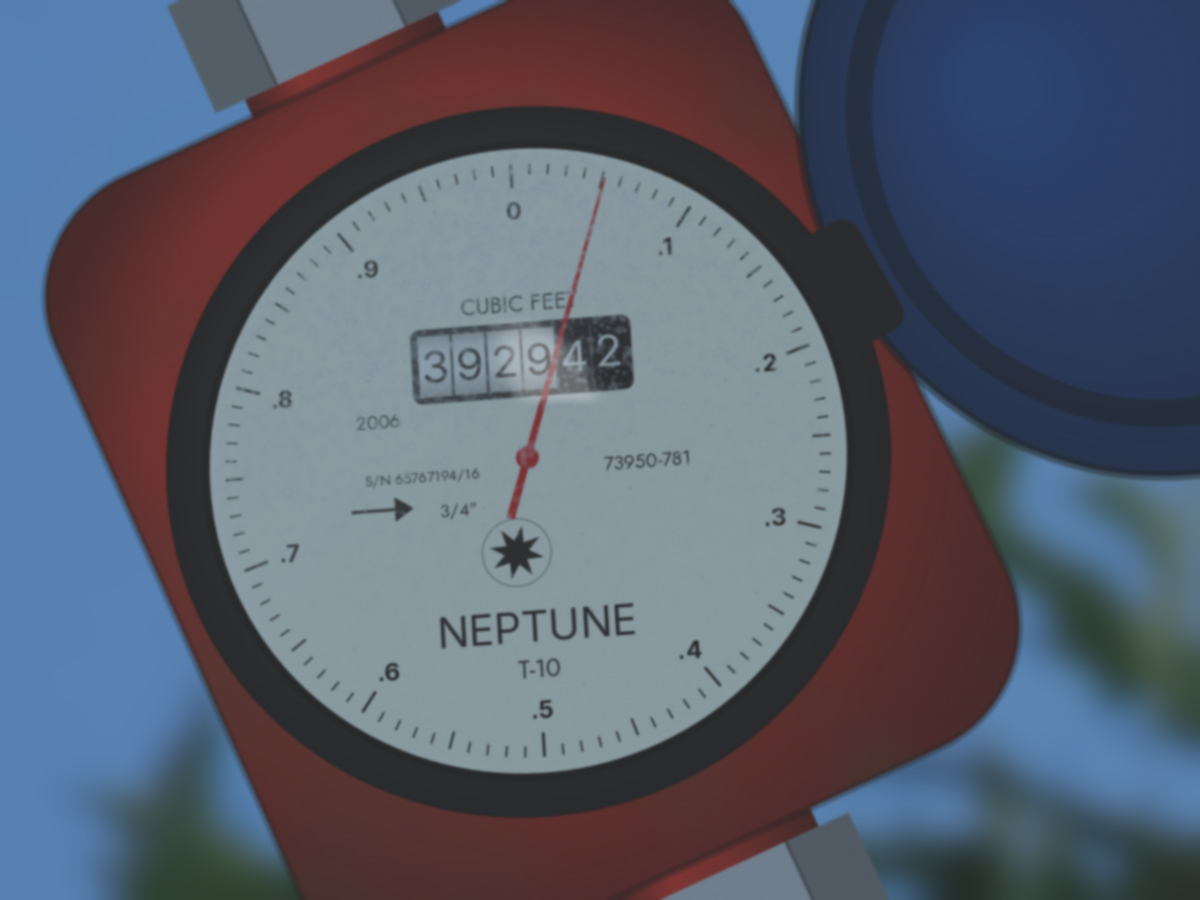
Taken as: 392942.05 ft³
